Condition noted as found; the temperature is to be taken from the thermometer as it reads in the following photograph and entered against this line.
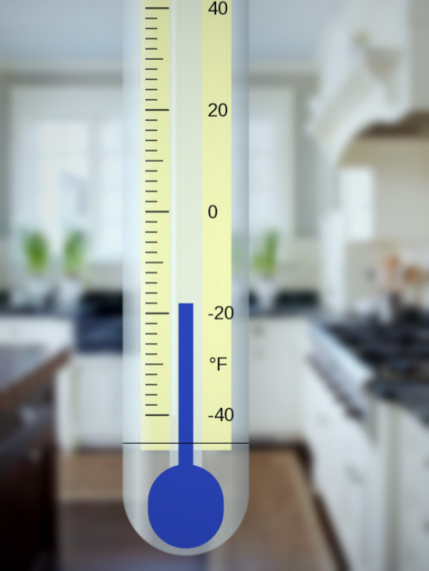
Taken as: -18 °F
